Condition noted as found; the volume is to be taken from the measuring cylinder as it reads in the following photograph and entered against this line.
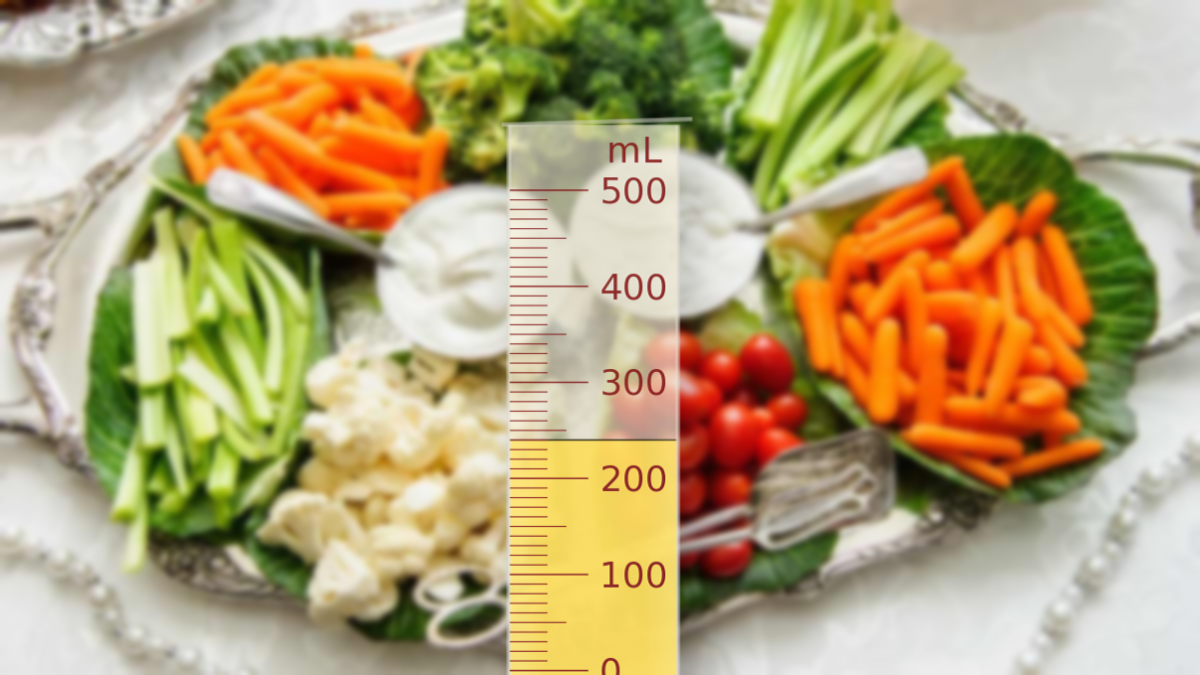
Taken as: 240 mL
